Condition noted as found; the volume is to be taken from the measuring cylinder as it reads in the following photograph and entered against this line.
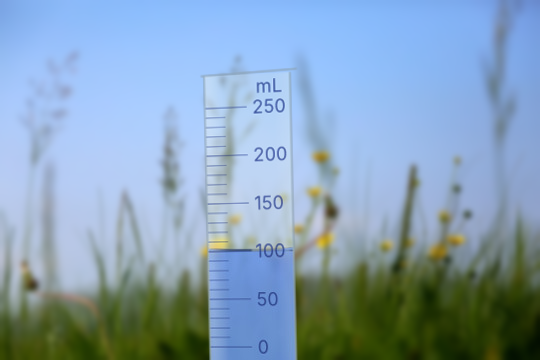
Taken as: 100 mL
